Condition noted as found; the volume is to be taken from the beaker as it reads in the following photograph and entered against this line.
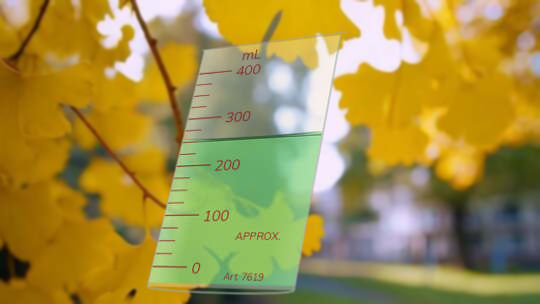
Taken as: 250 mL
